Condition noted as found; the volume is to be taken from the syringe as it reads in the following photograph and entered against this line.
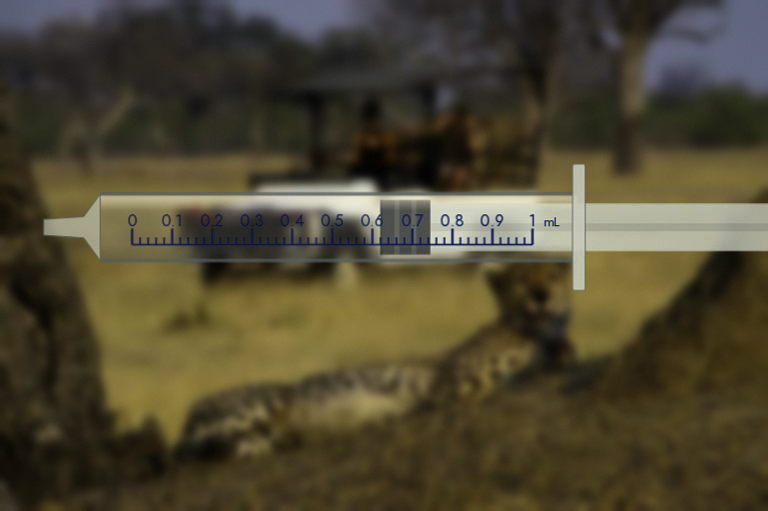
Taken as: 0.62 mL
